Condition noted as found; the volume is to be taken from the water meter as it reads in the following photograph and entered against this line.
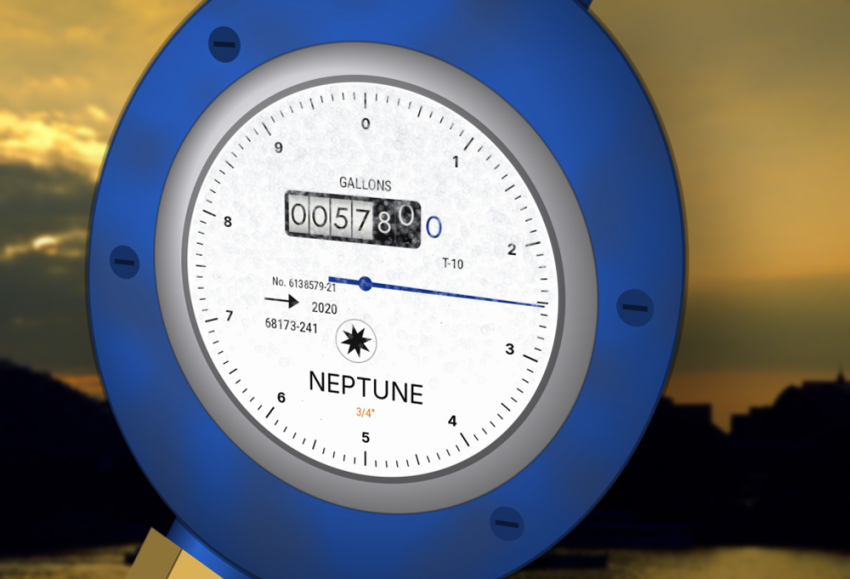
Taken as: 57802.5 gal
